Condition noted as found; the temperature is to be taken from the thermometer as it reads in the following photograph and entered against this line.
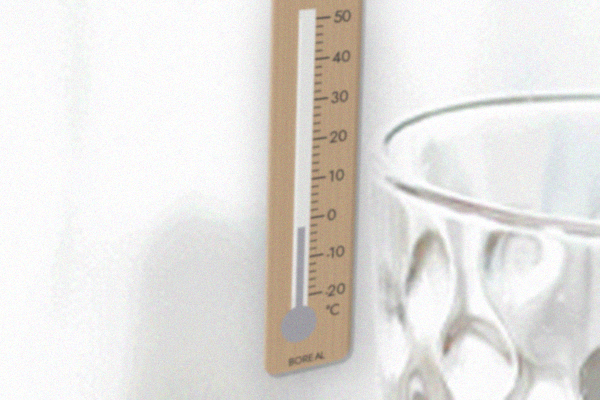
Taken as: -2 °C
